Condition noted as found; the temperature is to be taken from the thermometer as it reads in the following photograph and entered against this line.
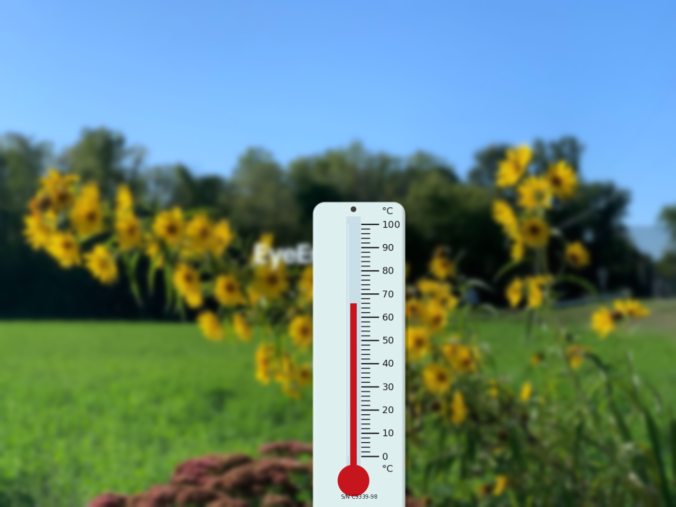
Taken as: 66 °C
